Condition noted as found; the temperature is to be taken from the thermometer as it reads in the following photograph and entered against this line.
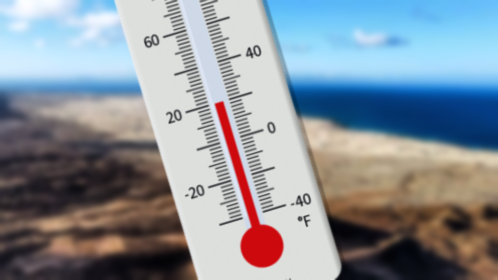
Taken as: 20 °F
